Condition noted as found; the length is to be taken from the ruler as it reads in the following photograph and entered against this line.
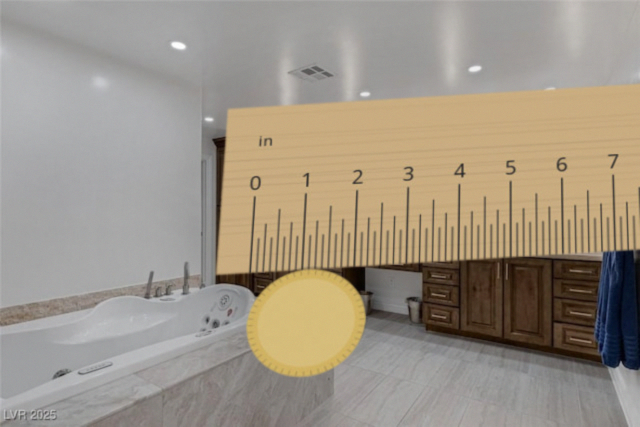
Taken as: 2.25 in
